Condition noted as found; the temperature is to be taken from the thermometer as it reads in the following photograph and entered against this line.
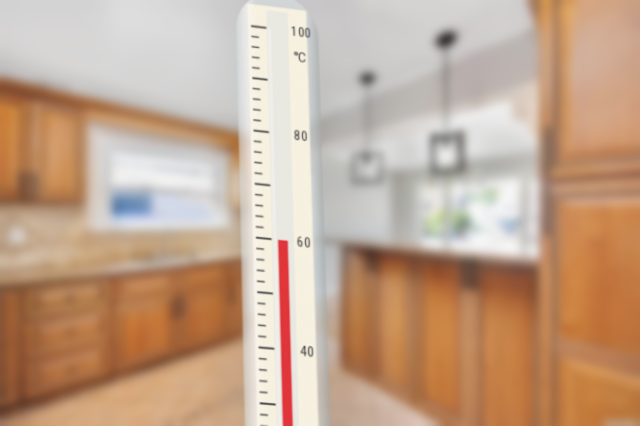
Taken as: 60 °C
